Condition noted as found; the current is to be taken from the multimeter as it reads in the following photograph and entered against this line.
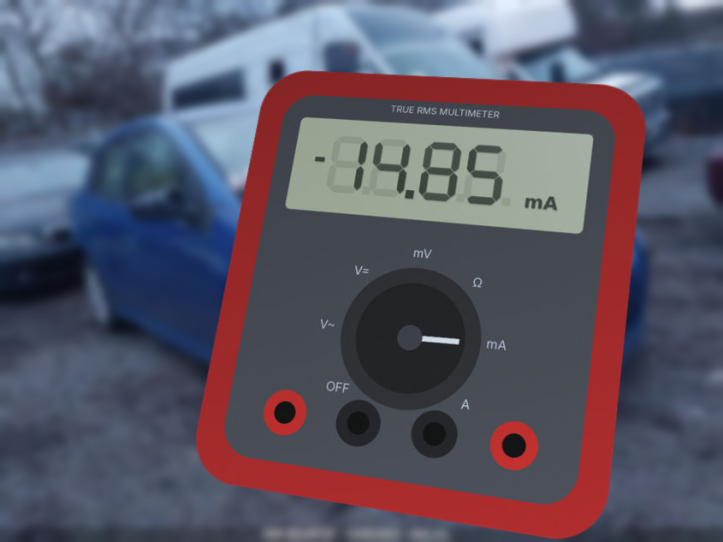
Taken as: -14.85 mA
